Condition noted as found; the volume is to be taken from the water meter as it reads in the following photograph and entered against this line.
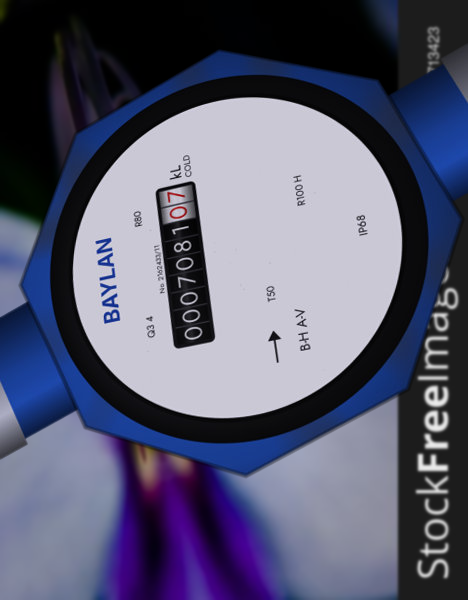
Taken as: 7081.07 kL
